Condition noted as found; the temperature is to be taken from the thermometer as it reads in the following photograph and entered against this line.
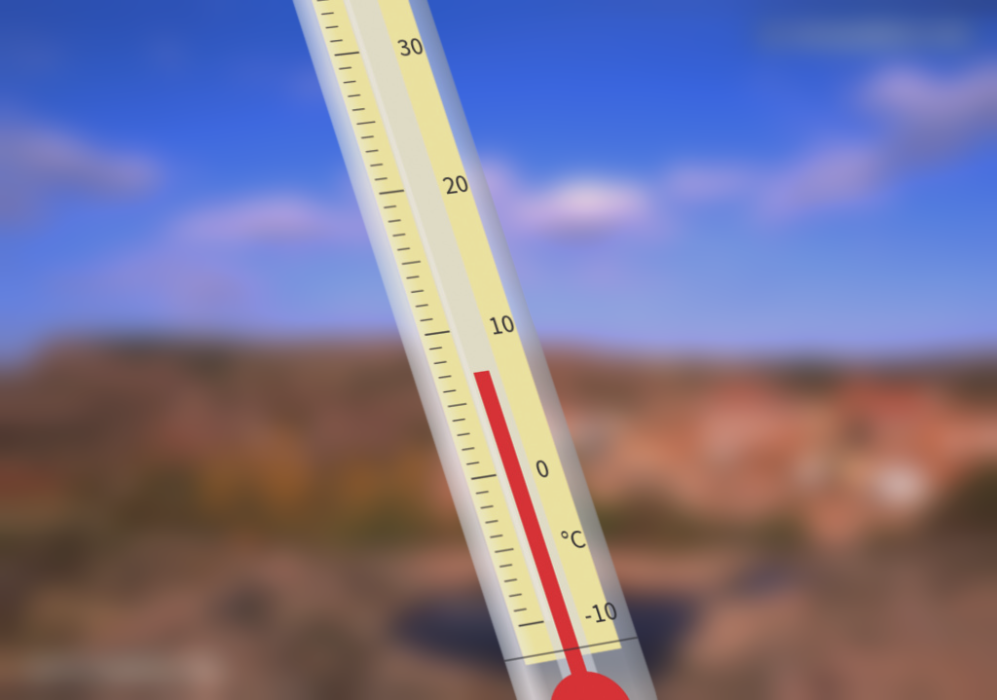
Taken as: 7 °C
